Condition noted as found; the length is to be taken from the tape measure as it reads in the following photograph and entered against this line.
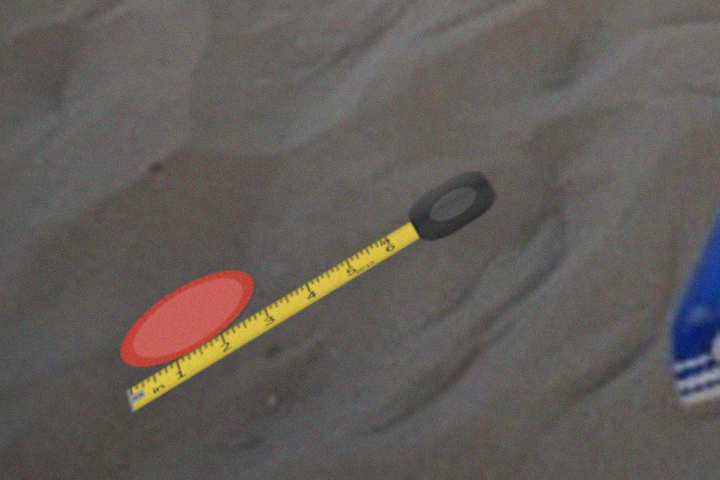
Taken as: 3 in
